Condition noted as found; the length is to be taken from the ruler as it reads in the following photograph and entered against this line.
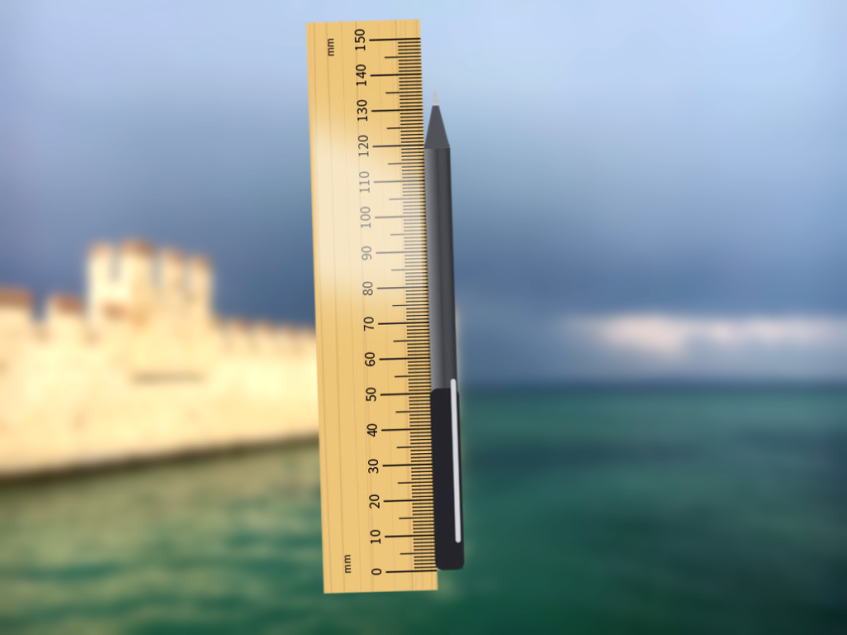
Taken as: 135 mm
